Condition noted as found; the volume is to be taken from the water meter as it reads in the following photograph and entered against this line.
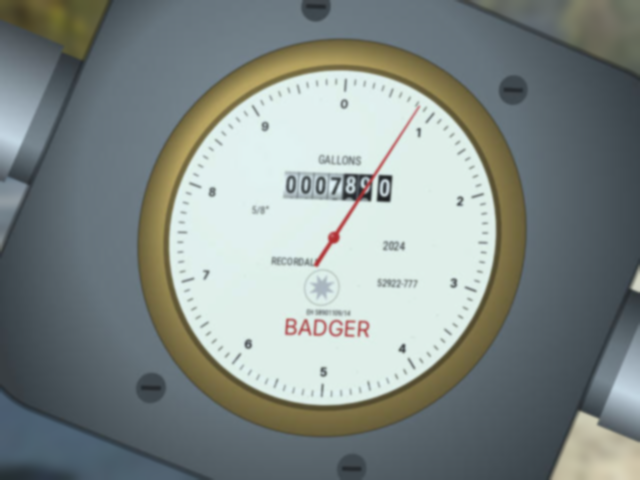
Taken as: 7890.8 gal
